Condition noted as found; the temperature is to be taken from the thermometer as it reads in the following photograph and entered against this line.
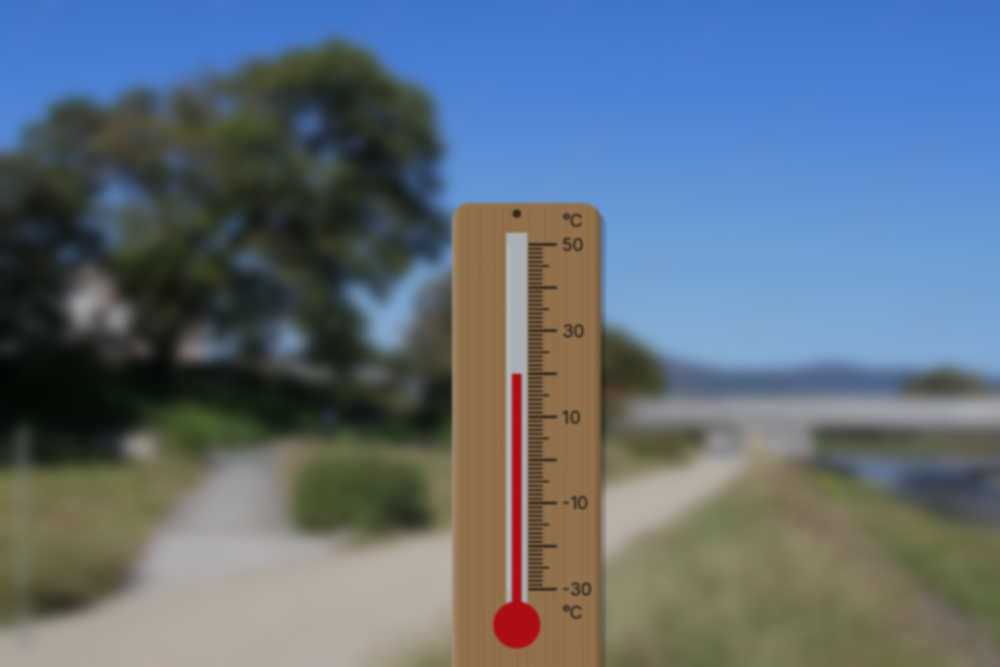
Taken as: 20 °C
